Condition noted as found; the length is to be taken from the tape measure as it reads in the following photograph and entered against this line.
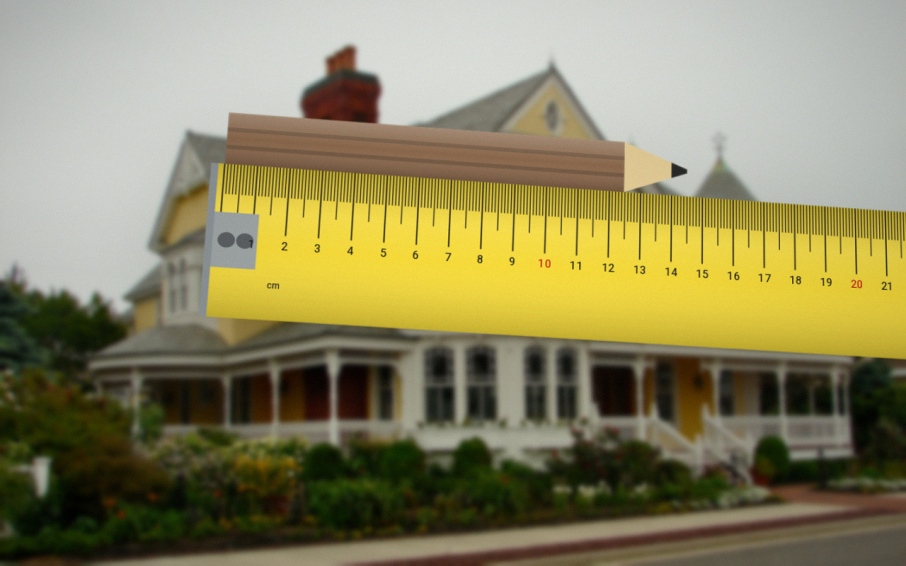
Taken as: 14.5 cm
